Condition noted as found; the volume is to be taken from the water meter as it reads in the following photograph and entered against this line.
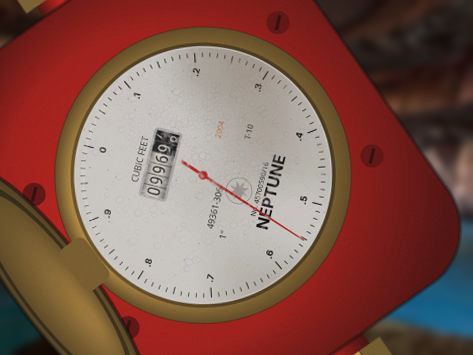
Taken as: 99697.55 ft³
